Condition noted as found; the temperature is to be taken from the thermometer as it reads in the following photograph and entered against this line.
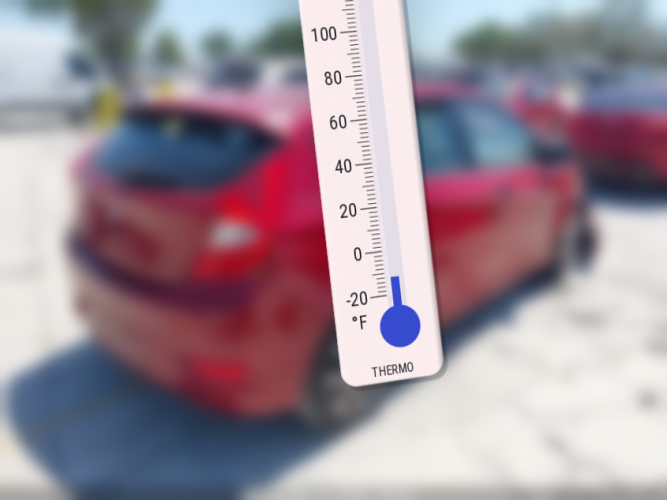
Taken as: -12 °F
